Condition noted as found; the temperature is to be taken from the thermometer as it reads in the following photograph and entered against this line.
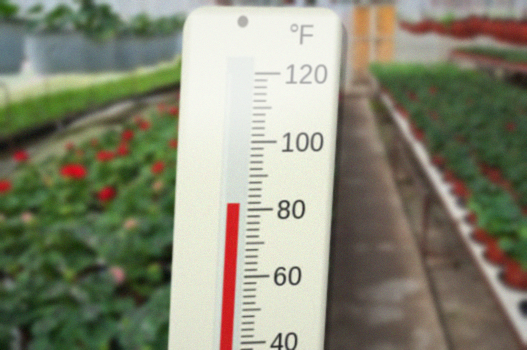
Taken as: 82 °F
